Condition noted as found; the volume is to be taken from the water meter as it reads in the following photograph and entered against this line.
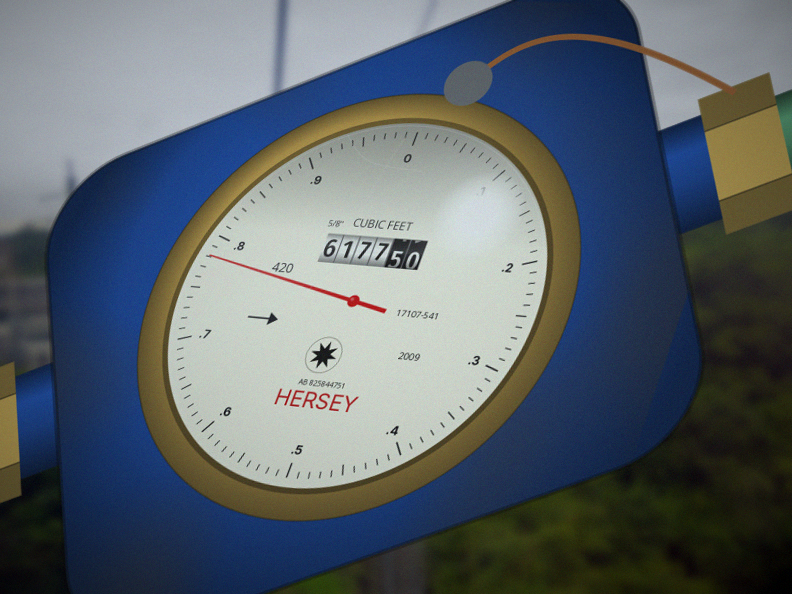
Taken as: 617749.78 ft³
